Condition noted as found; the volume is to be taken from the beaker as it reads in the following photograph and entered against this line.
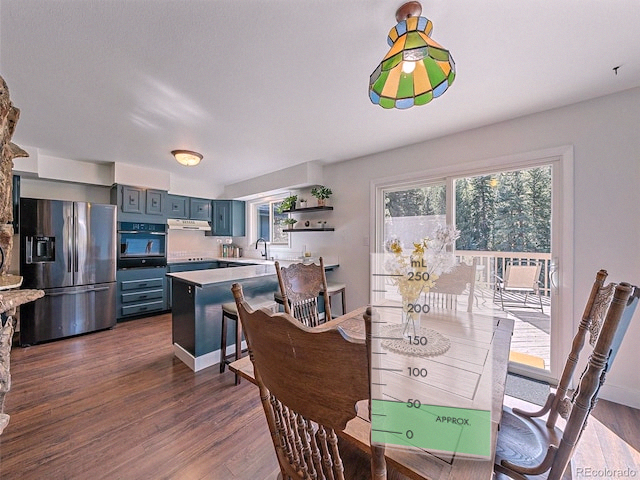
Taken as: 50 mL
